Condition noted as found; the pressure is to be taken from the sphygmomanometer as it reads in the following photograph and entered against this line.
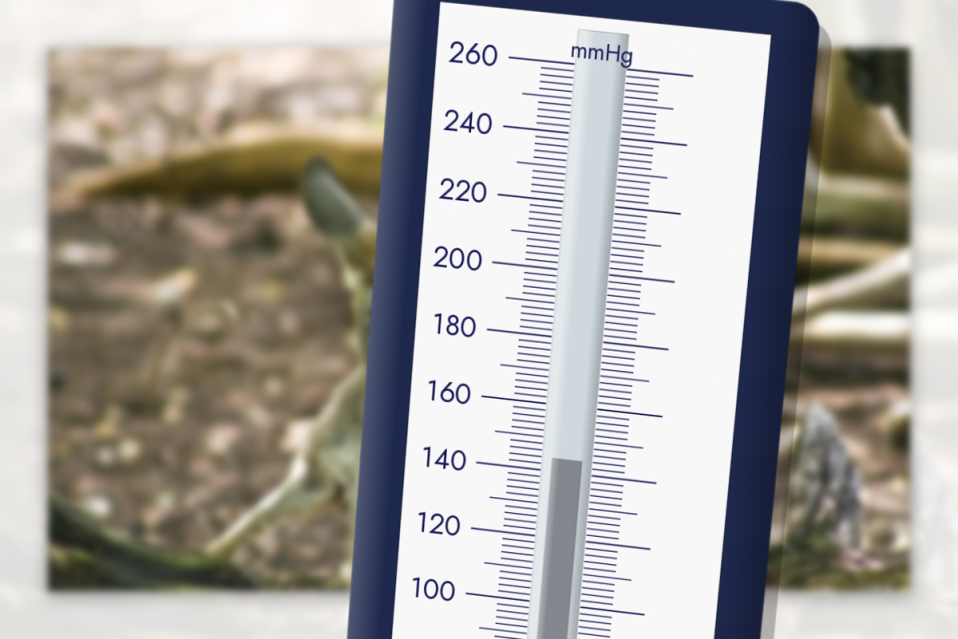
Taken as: 144 mmHg
